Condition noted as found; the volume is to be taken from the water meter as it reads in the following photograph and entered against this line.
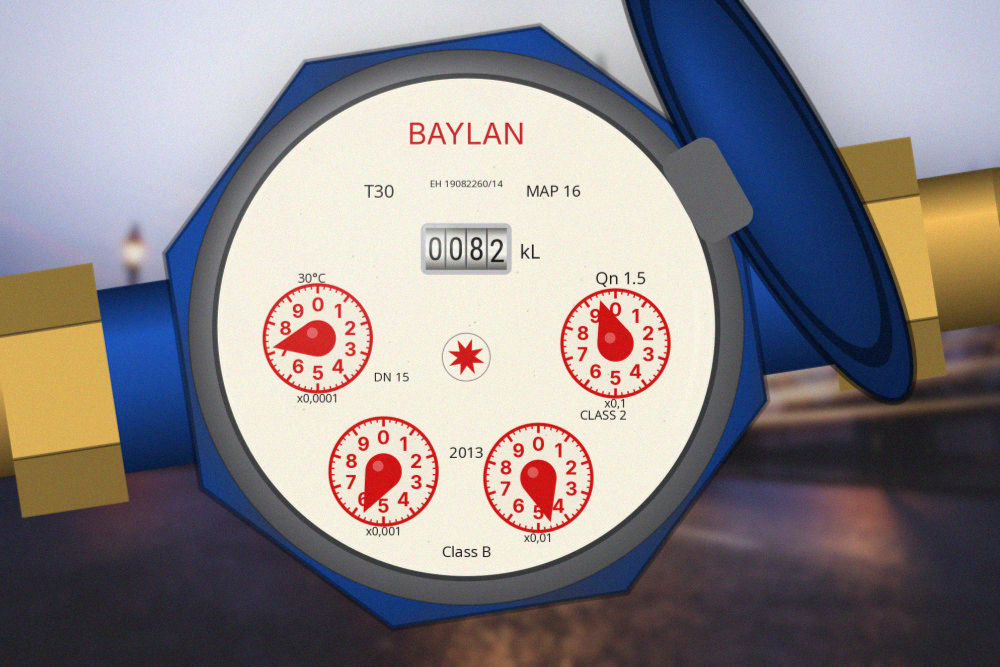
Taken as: 81.9457 kL
